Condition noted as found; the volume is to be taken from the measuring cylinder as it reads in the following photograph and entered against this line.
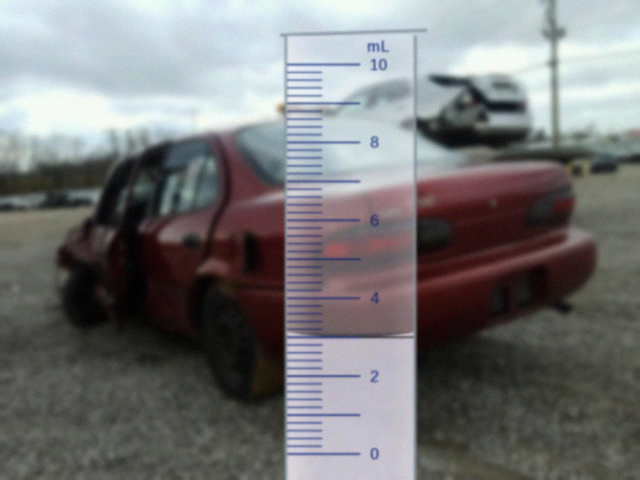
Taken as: 3 mL
